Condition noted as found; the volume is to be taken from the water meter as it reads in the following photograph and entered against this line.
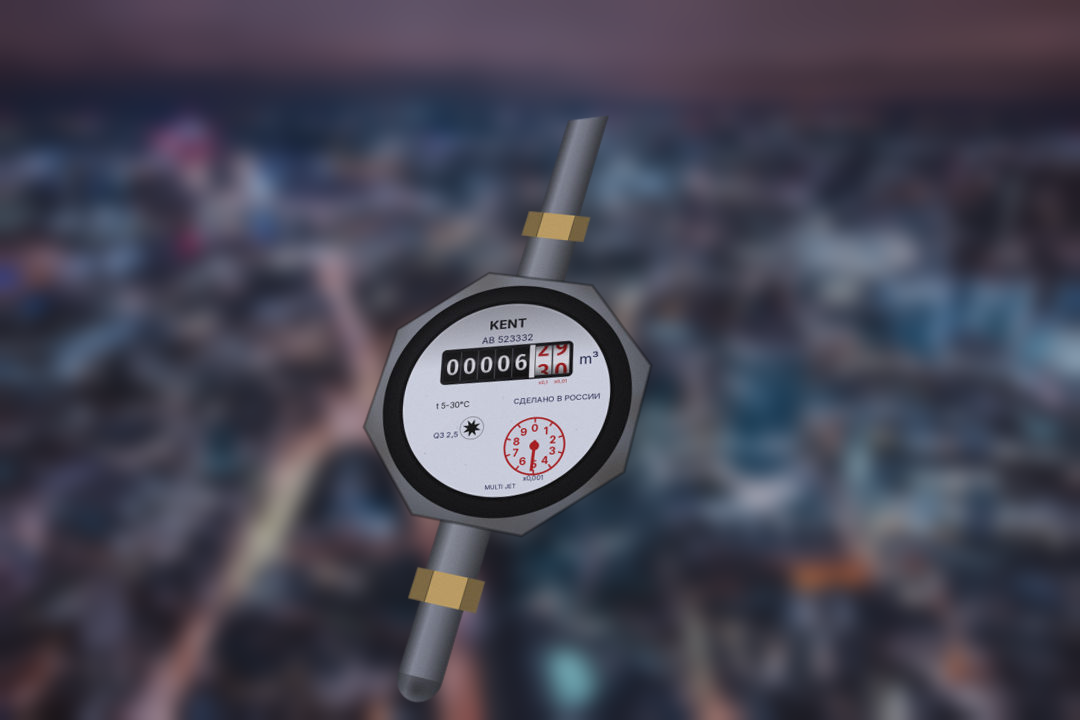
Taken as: 6.295 m³
